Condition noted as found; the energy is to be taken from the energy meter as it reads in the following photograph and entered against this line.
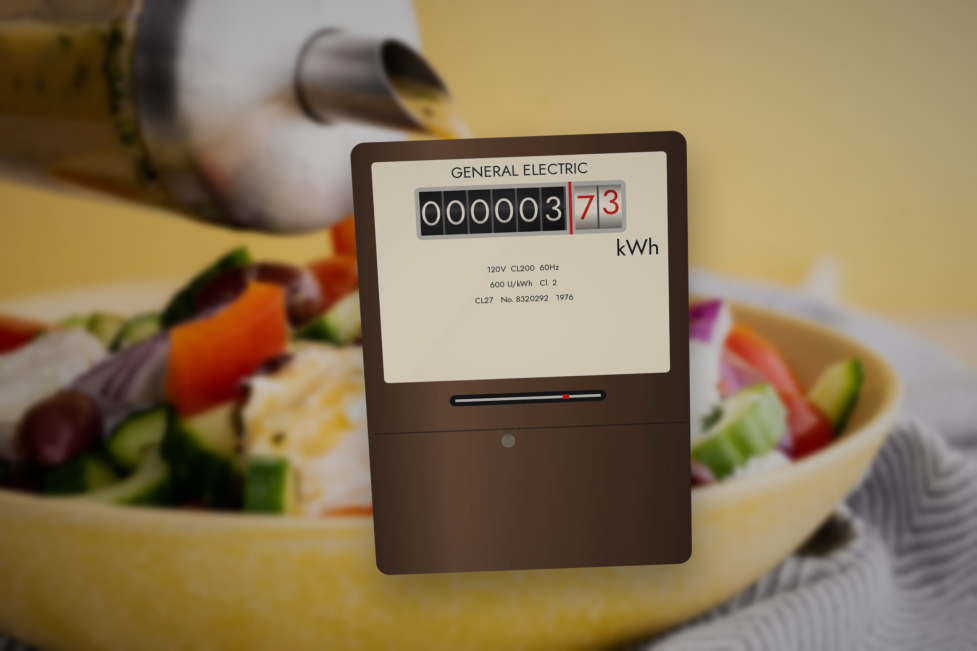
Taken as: 3.73 kWh
